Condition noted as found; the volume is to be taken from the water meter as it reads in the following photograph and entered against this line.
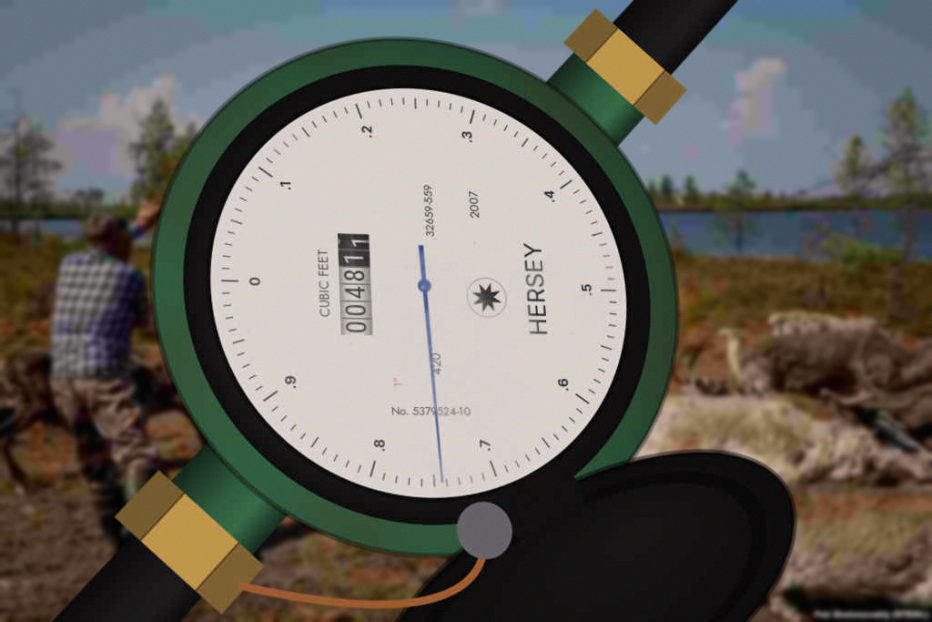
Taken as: 4810.74 ft³
